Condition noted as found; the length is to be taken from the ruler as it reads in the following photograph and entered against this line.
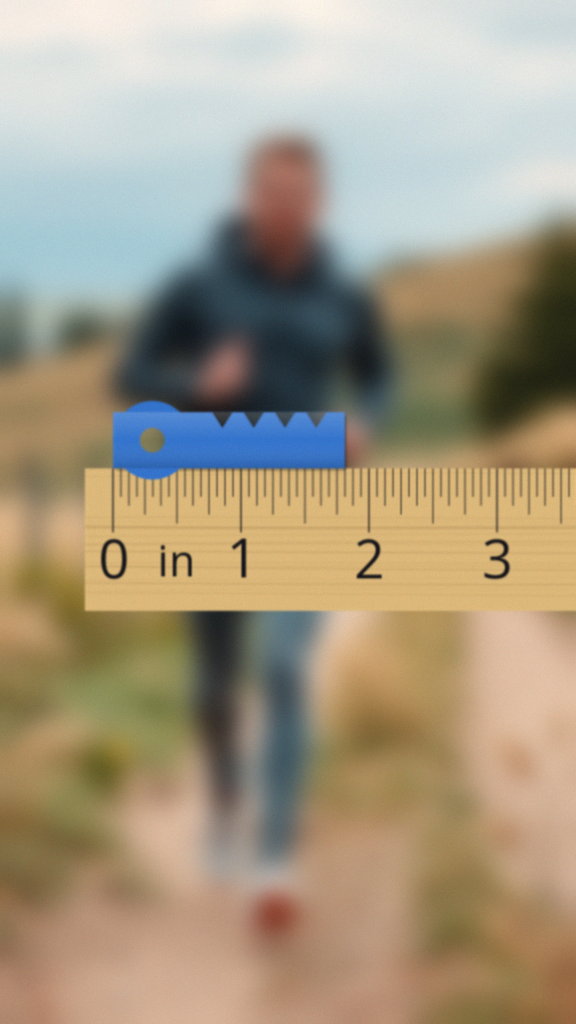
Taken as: 1.8125 in
